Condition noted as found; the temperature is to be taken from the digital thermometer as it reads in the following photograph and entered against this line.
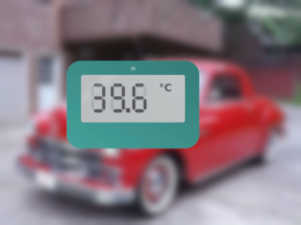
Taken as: 39.6 °C
